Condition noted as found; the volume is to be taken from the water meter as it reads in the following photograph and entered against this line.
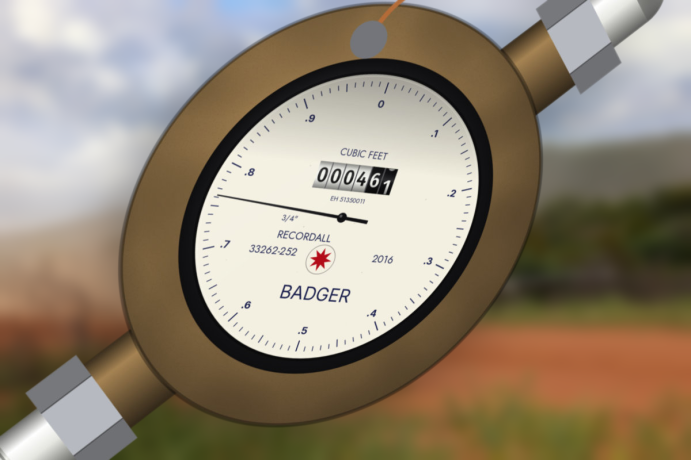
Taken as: 460.76 ft³
